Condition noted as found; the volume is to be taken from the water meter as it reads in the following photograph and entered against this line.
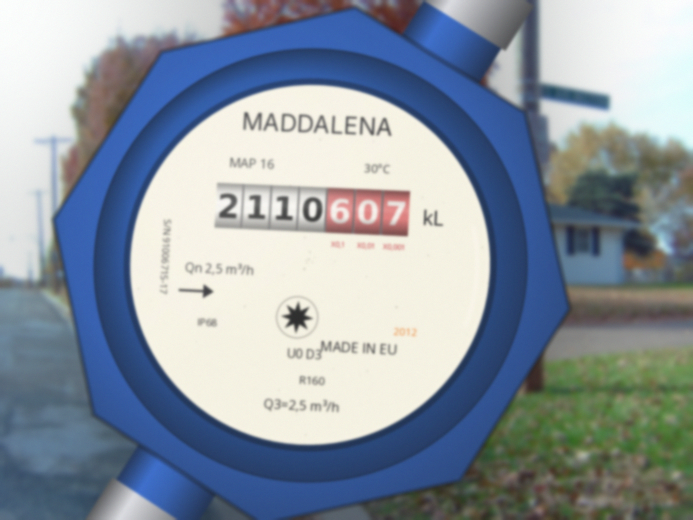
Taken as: 2110.607 kL
